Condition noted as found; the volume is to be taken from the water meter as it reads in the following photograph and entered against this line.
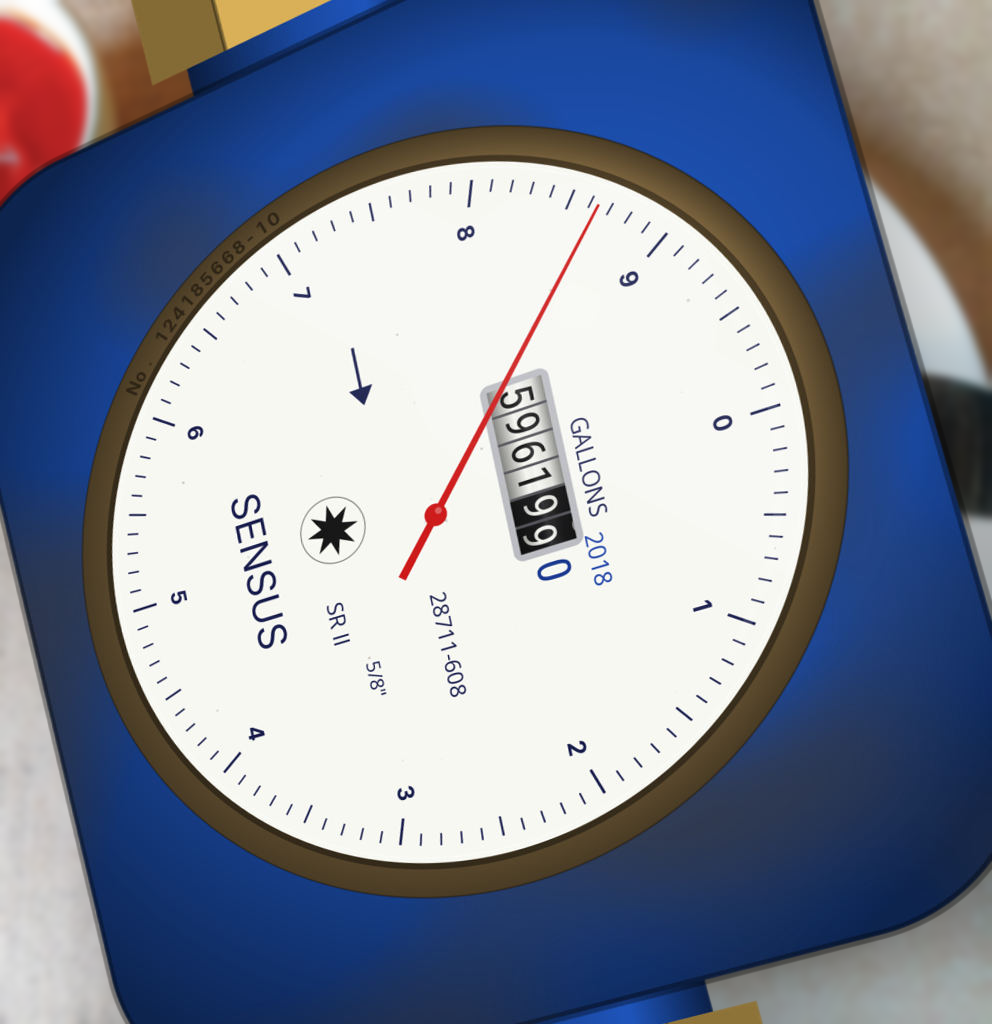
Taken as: 5961988.6 gal
